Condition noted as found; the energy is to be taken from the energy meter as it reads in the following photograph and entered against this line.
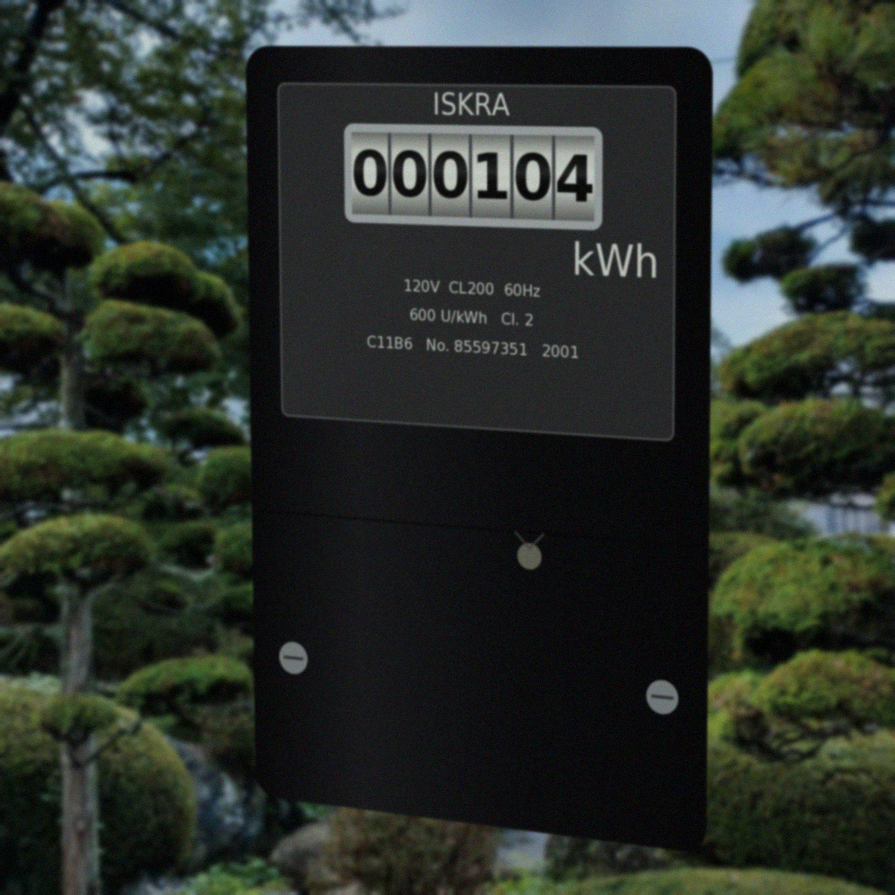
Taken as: 104 kWh
